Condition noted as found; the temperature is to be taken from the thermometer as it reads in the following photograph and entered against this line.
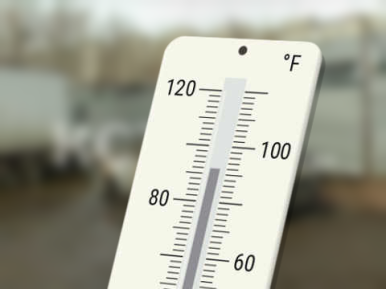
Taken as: 92 °F
